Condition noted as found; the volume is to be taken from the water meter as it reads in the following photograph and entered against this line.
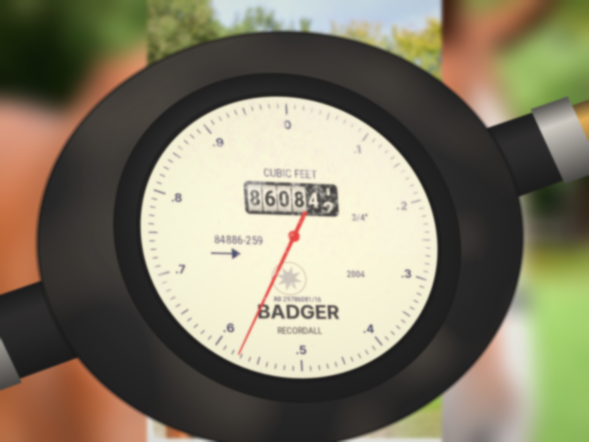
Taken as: 860841.57 ft³
